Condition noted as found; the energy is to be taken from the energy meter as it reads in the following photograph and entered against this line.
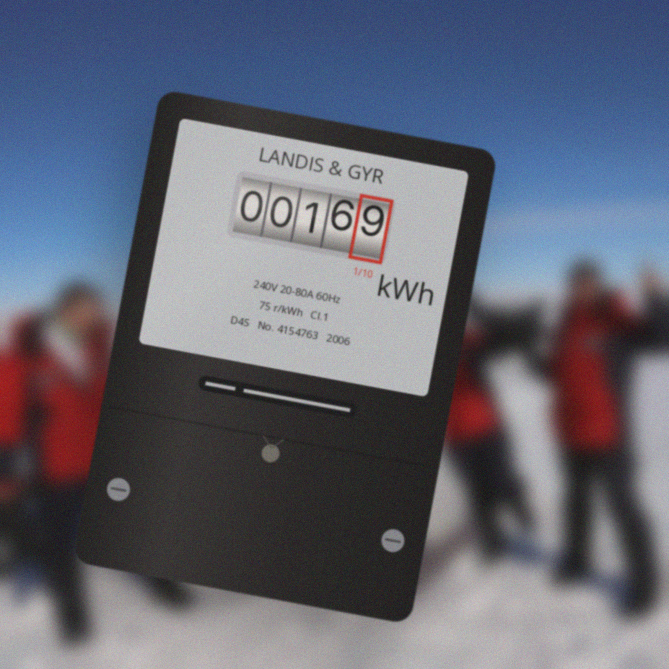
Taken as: 16.9 kWh
